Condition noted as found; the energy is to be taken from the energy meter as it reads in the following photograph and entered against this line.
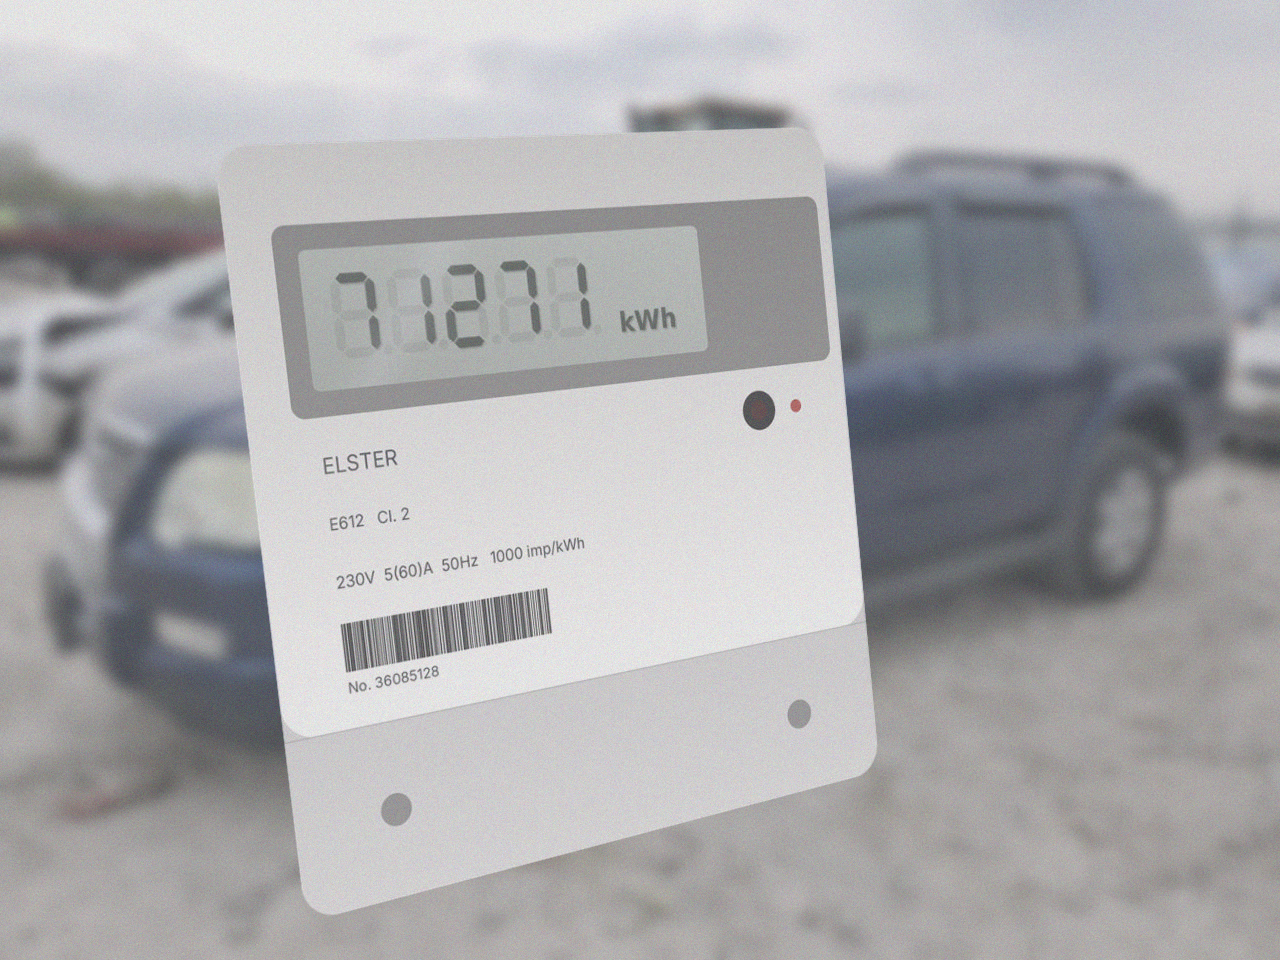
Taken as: 71271 kWh
